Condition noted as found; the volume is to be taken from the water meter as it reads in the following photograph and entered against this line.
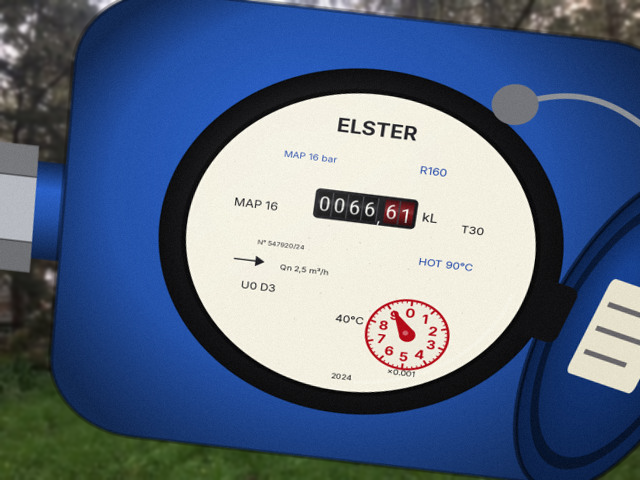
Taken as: 66.609 kL
